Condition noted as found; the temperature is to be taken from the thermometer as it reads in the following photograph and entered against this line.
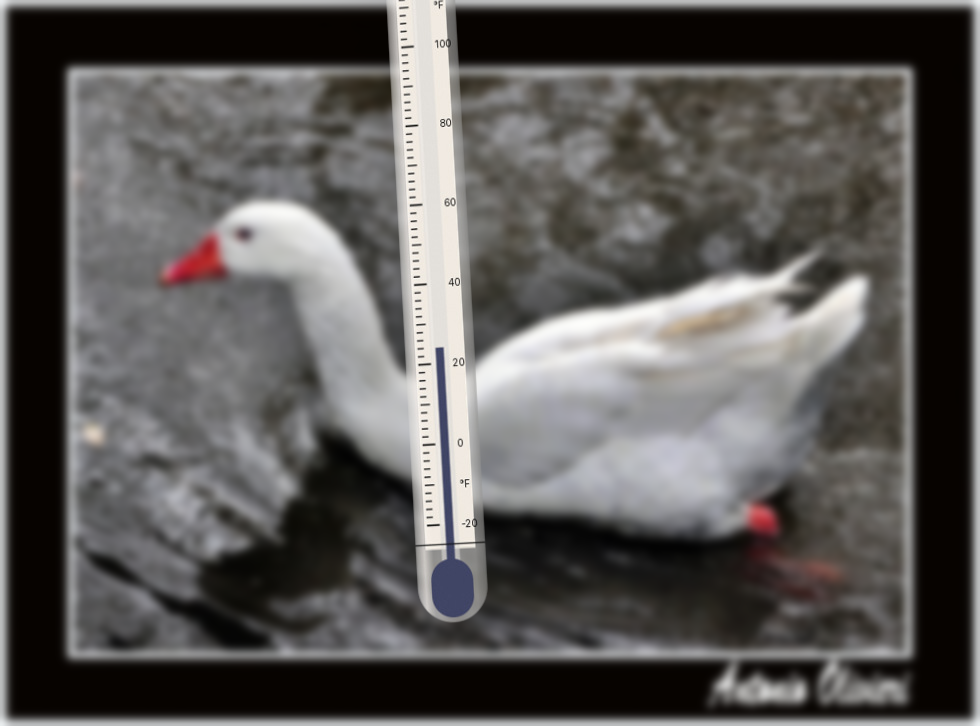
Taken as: 24 °F
